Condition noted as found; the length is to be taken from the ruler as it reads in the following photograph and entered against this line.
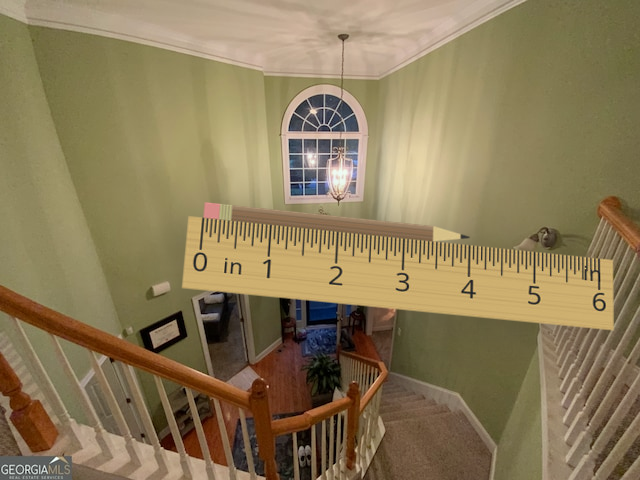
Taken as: 4 in
